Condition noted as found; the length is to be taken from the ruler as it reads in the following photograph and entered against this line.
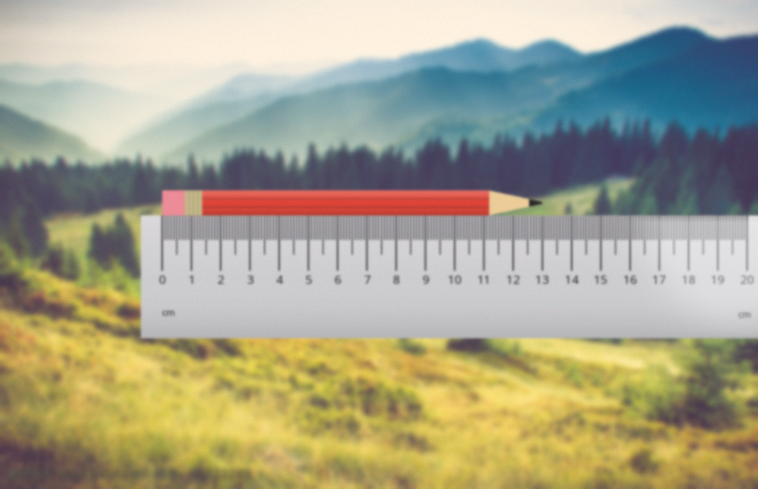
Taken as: 13 cm
